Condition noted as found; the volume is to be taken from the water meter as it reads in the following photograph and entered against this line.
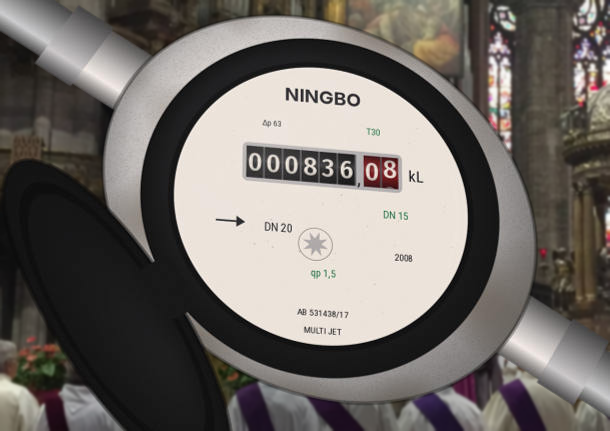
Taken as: 836.08 kL
